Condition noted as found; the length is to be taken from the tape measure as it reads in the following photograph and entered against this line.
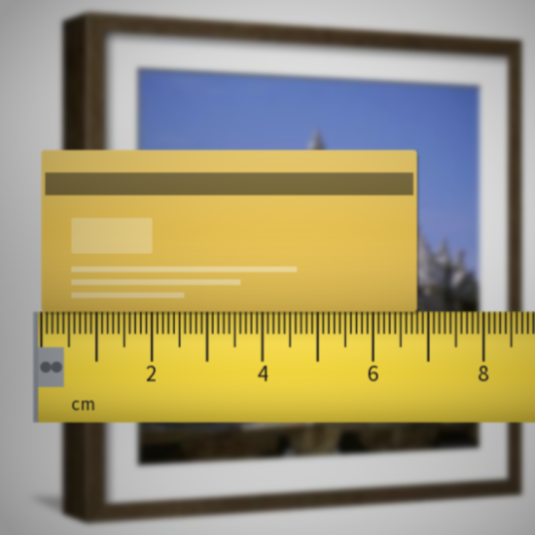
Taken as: 6.8 cm
